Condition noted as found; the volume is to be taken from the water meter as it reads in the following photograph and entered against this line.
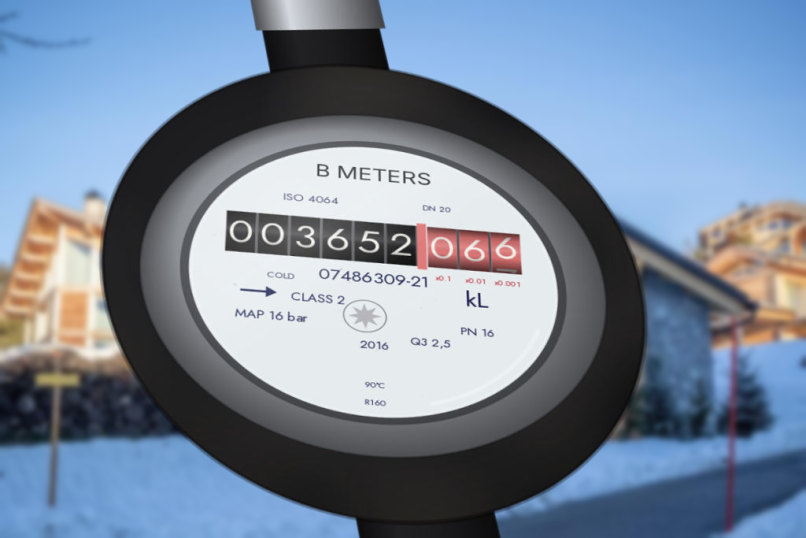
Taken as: 3652.066 kL
